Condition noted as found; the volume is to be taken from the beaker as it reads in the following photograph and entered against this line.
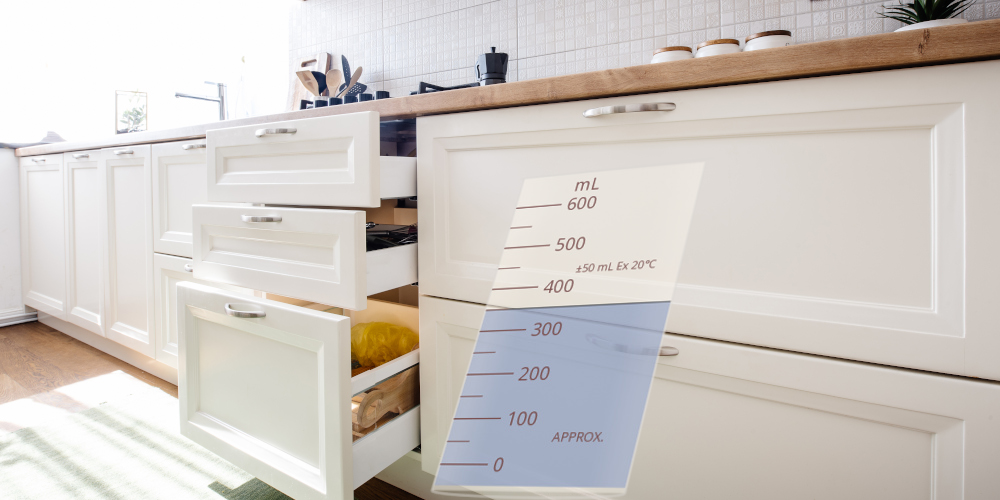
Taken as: 350 mL
